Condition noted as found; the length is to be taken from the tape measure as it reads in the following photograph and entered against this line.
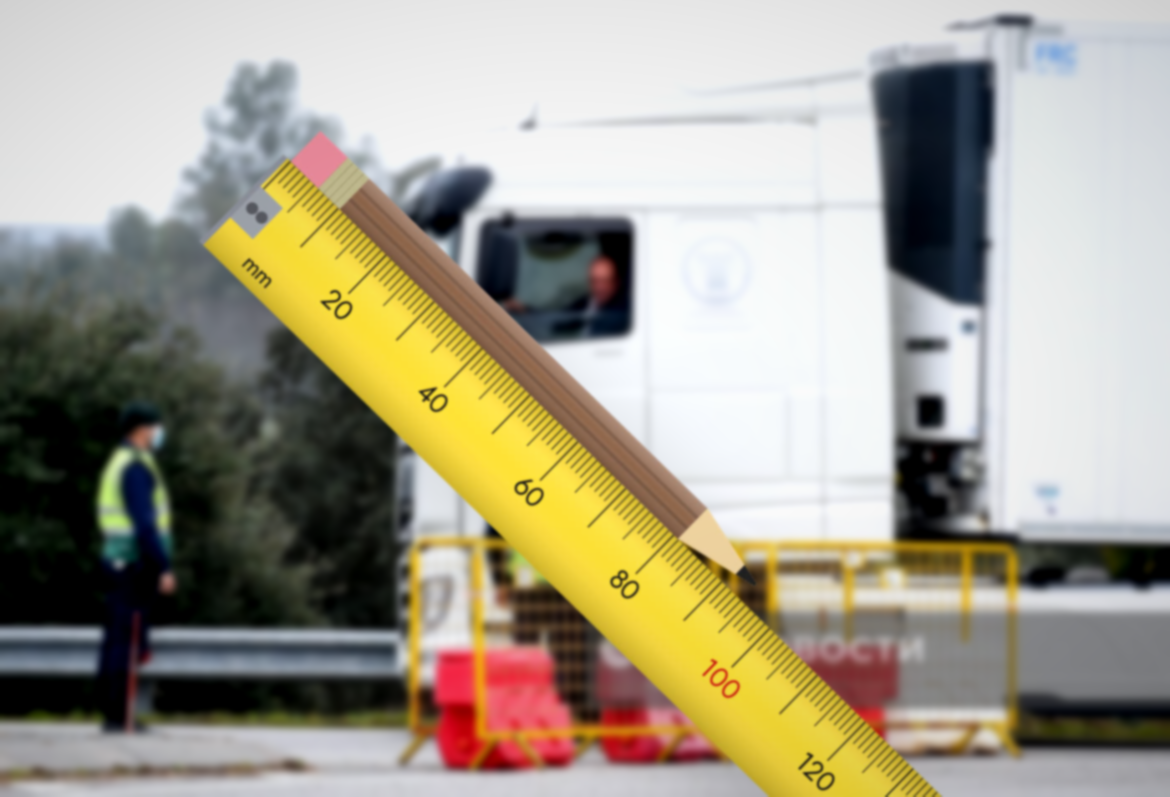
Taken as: 94 mm
